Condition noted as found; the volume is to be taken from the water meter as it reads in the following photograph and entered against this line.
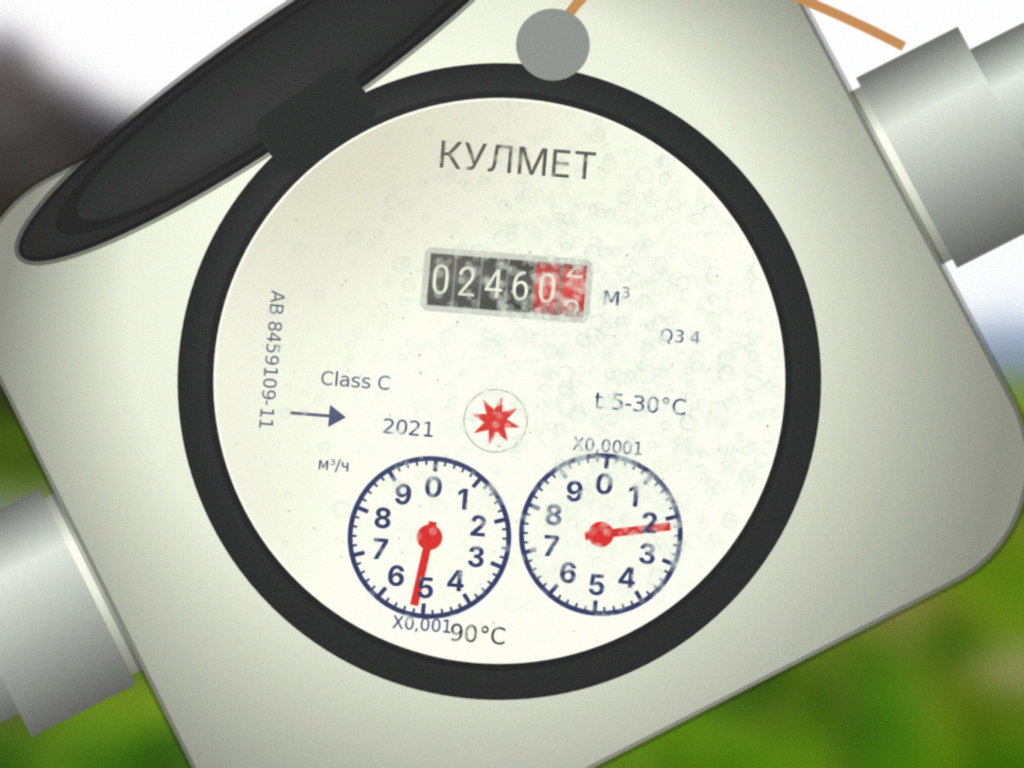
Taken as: 246.0252 m³
